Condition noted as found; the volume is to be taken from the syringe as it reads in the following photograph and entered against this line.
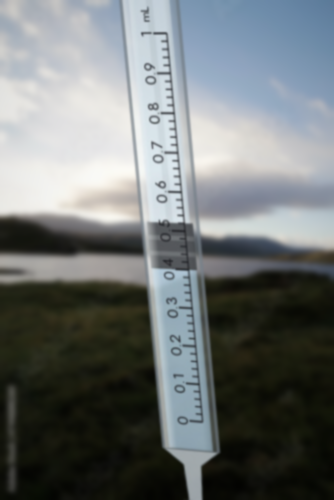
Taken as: 0.4 mL
